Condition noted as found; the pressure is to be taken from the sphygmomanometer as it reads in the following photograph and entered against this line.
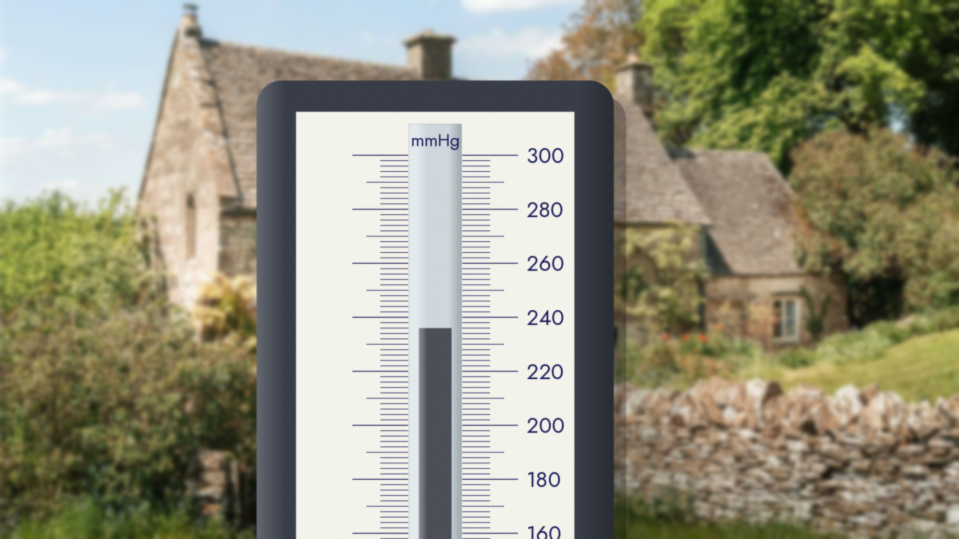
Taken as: 236 mmHg
